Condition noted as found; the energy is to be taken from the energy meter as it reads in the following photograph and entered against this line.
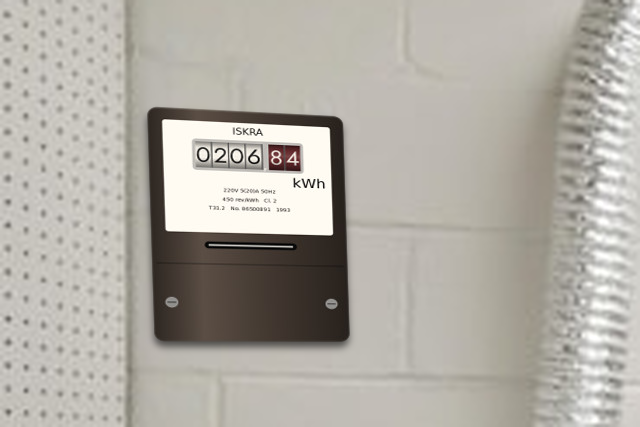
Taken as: 206.84 kWh
